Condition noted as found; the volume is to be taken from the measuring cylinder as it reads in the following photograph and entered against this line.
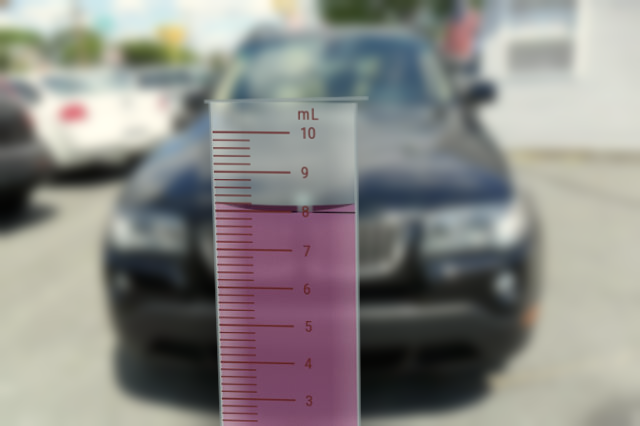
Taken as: 8 mL
